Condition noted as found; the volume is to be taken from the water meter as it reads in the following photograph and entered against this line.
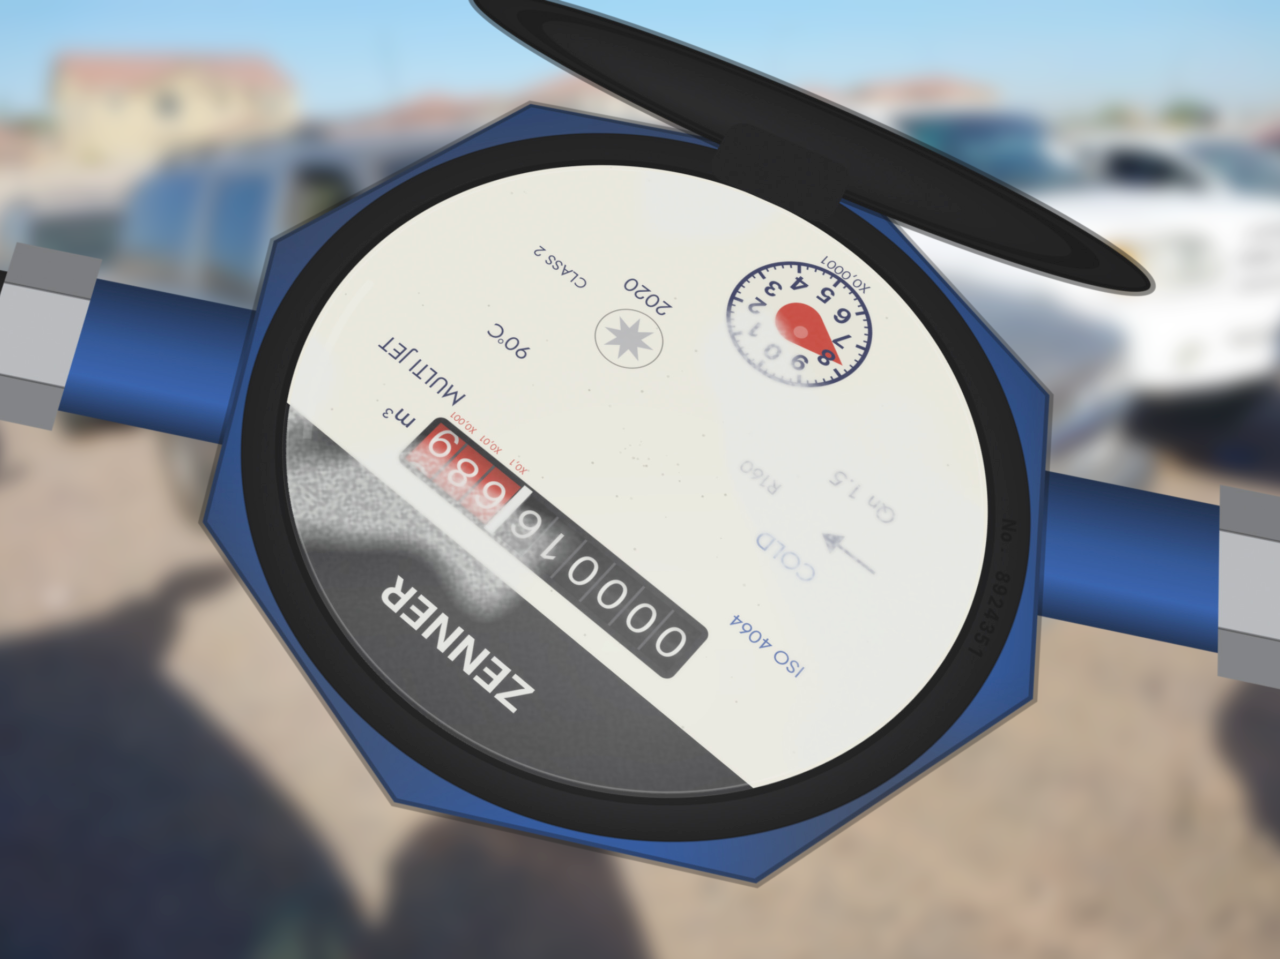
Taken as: 16.6887 m³
